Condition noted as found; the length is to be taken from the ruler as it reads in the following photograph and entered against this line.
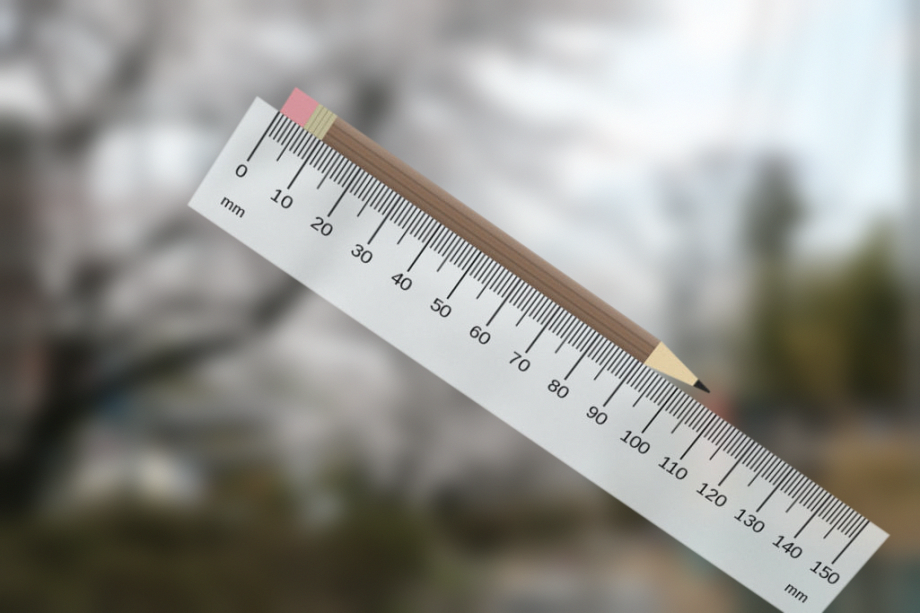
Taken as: 106 mm
